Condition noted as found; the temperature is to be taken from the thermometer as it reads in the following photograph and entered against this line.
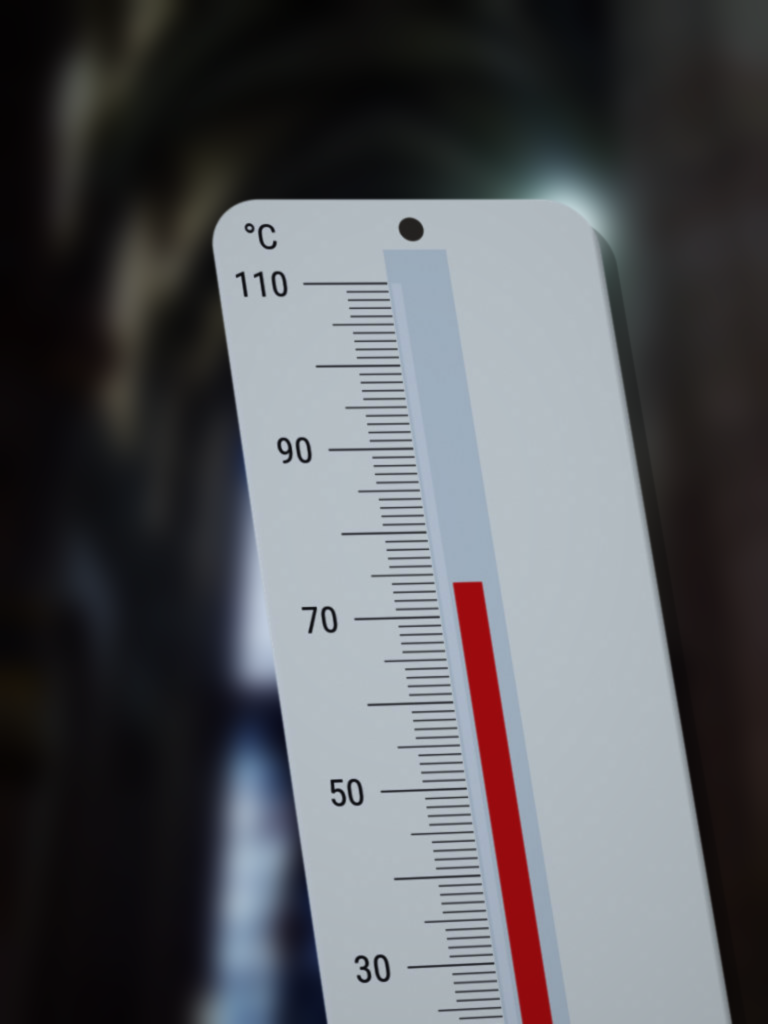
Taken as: 74 °C
